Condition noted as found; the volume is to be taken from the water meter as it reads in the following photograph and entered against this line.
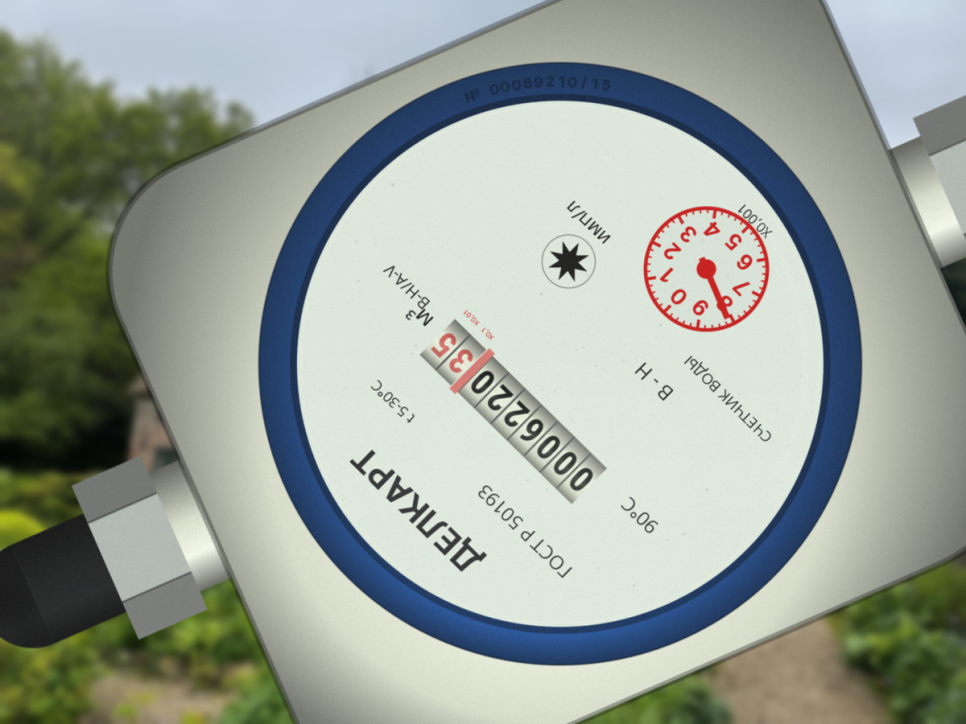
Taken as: 6220.358 m³
